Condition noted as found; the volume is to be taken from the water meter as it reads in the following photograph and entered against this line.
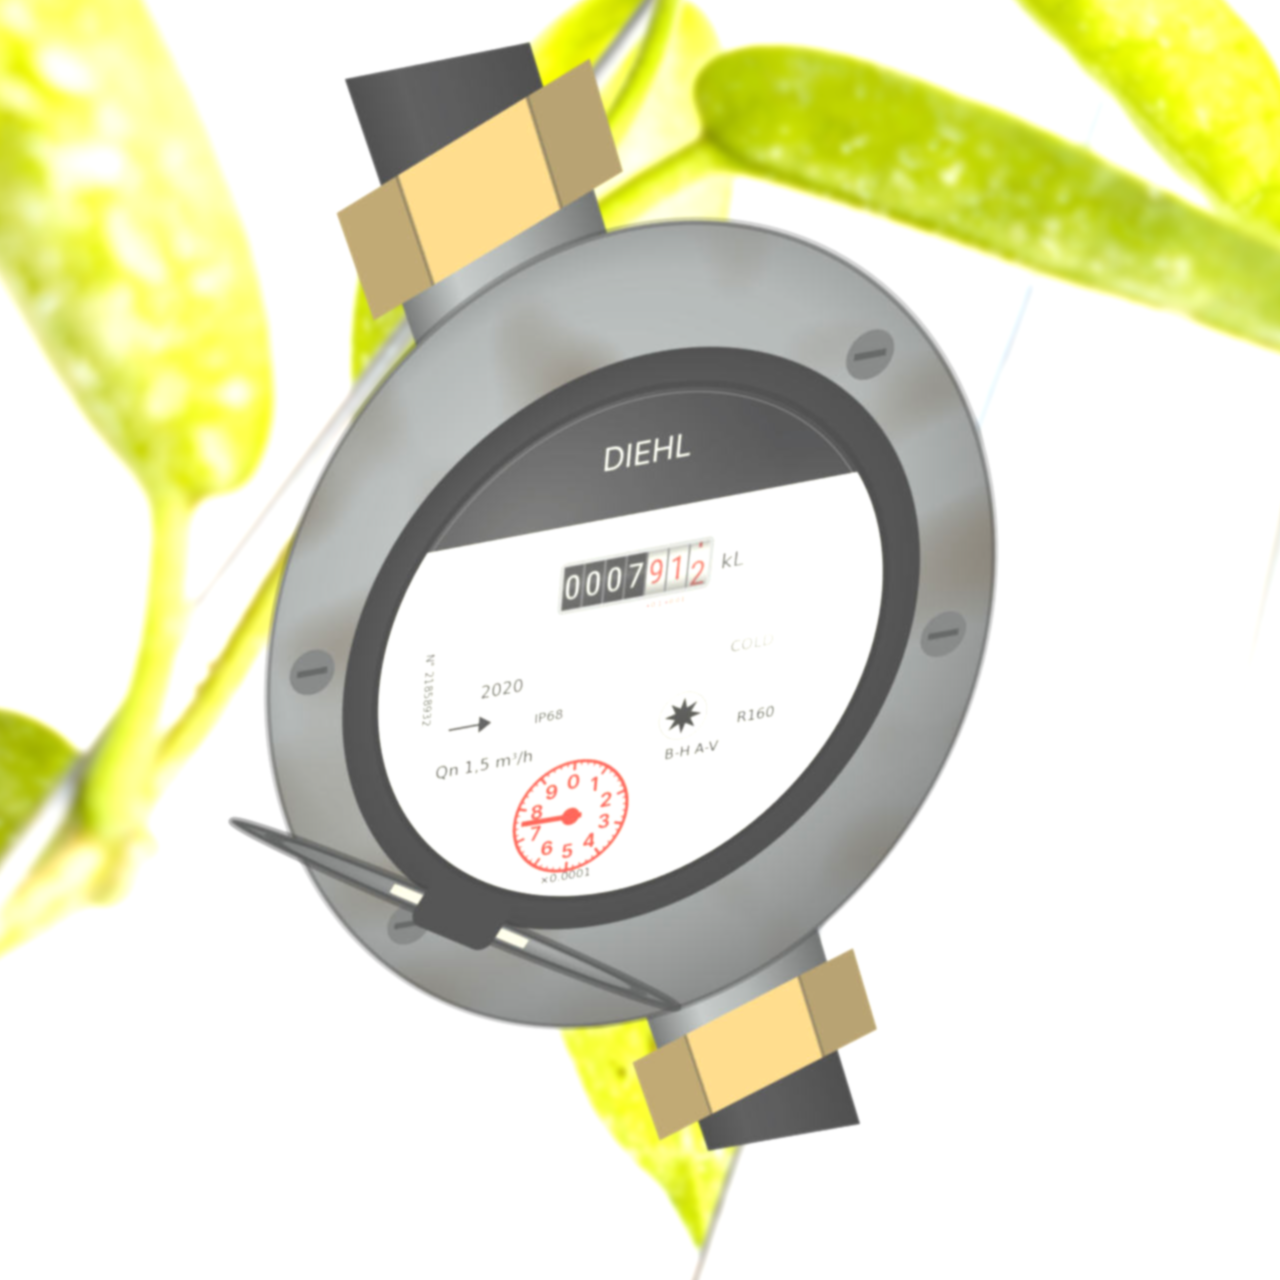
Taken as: 7.9117 kL
